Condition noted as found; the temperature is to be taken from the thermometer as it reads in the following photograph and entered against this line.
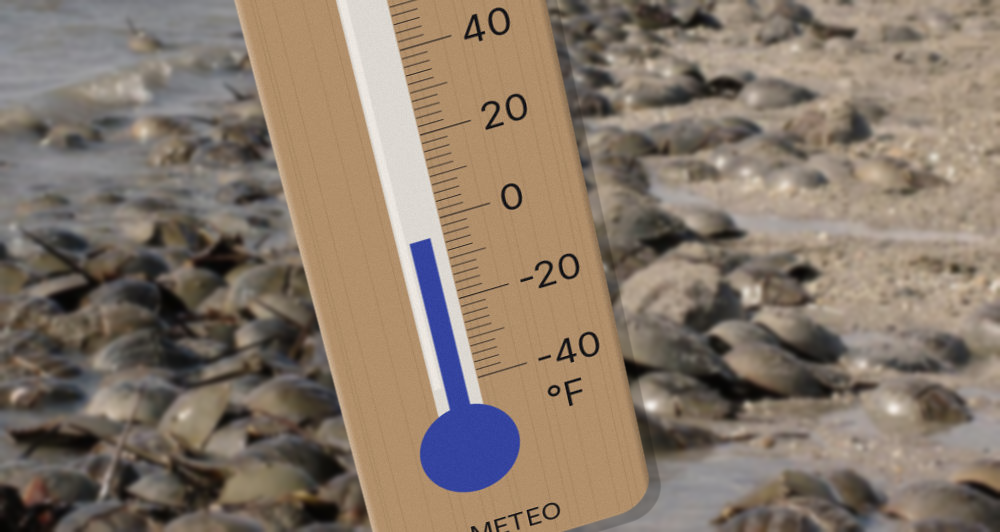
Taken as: -4 °F
